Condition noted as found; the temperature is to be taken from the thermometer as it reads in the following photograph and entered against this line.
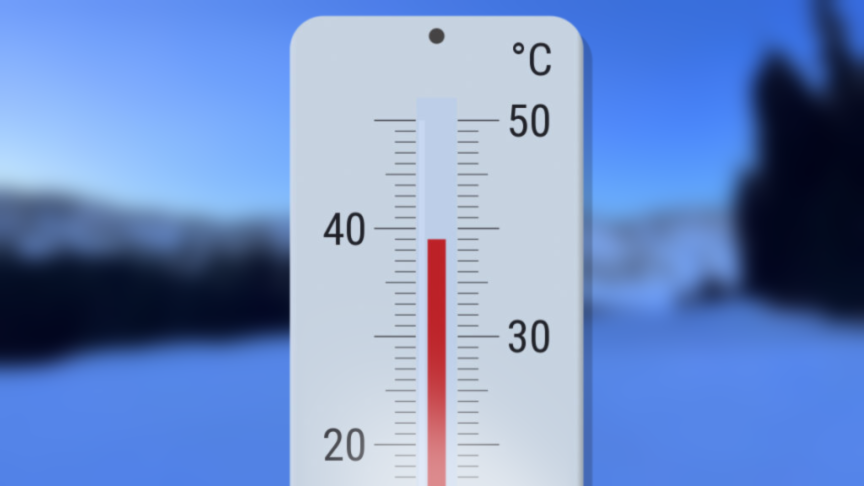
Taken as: 39 °C
